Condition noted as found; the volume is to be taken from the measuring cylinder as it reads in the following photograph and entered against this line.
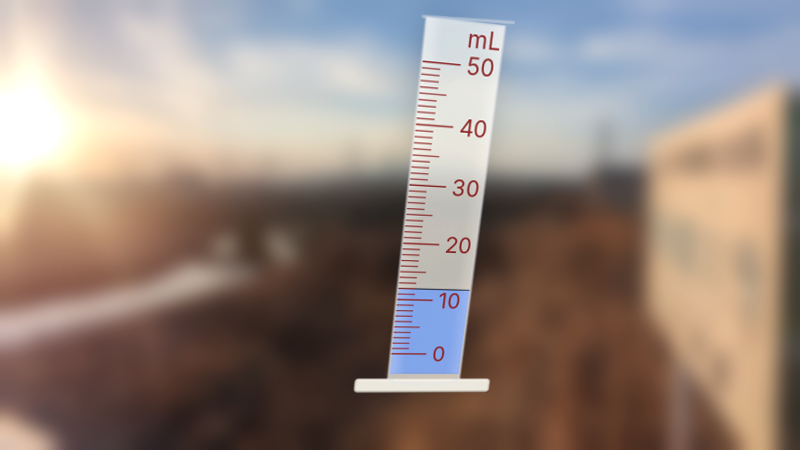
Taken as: 12 mL
